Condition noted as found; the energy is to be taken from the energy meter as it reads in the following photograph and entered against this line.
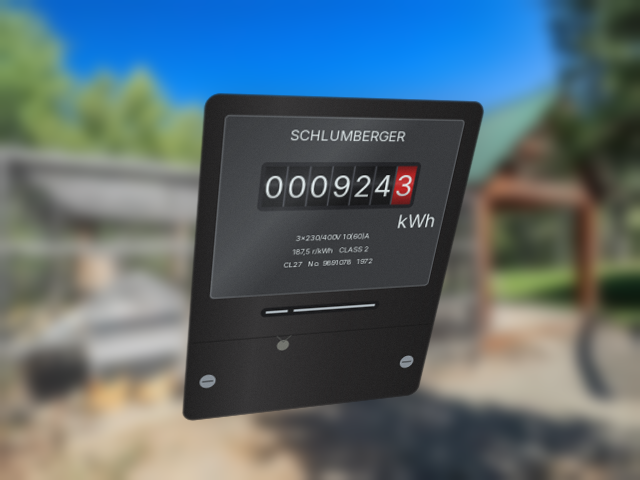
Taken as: 924.3 kWh
